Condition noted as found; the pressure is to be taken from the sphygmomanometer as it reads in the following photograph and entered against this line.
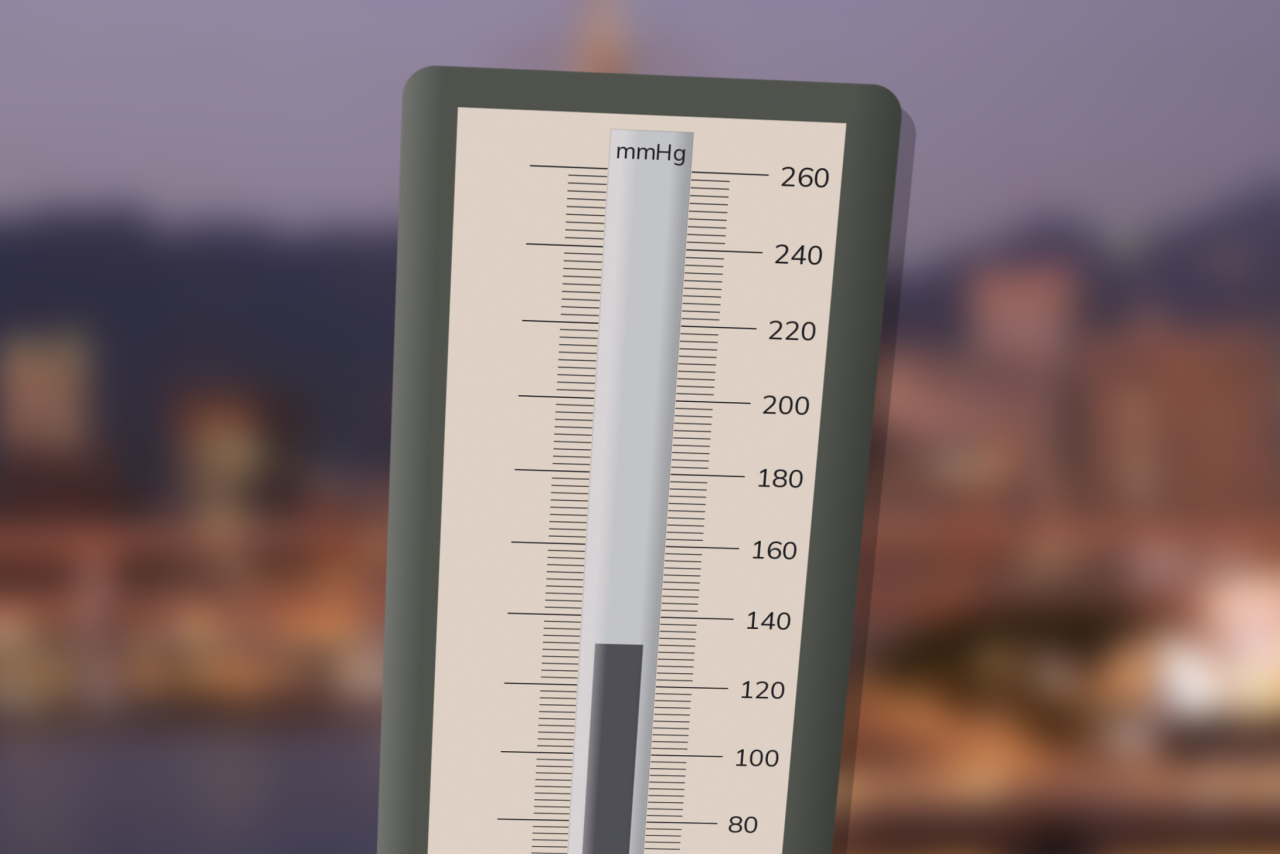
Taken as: 132 mmHg
